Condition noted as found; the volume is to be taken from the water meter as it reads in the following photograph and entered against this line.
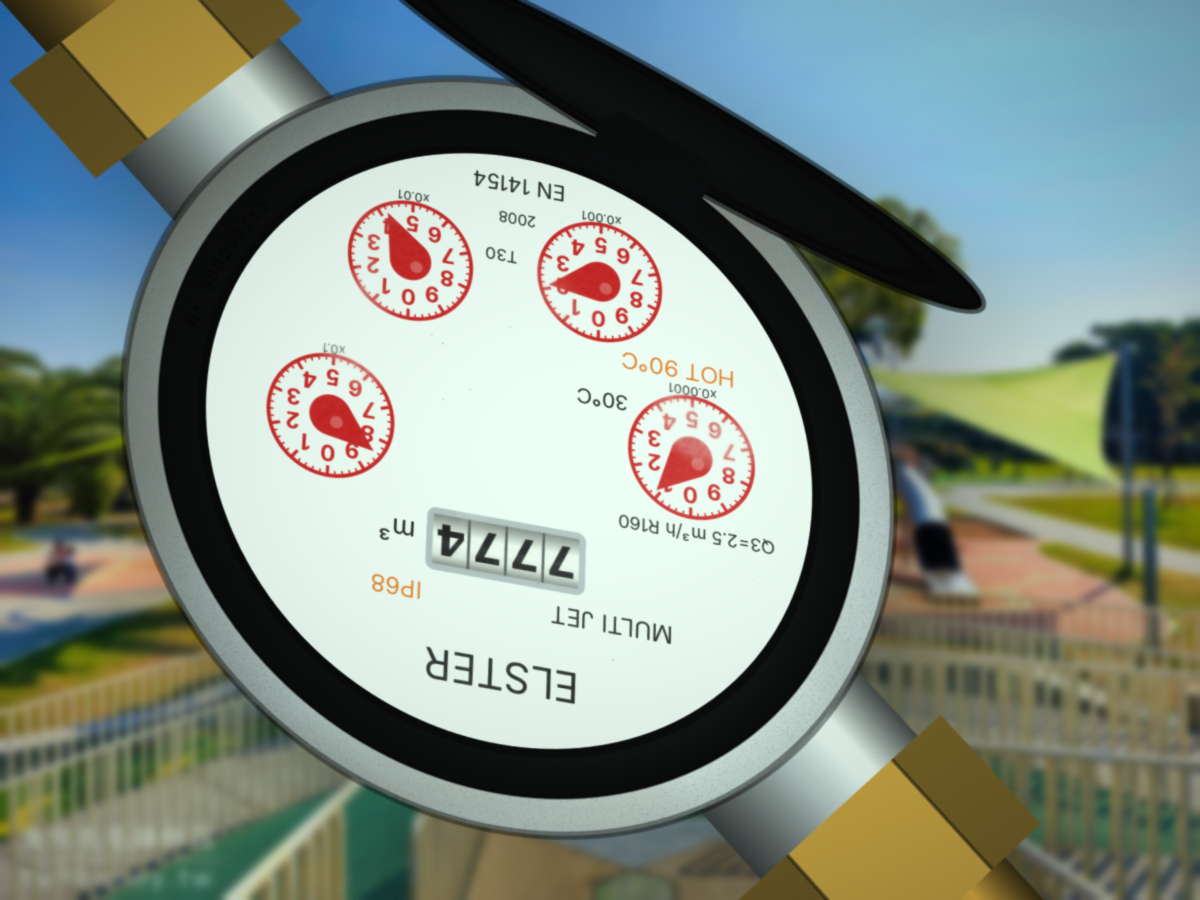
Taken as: 7774.8421 m³
